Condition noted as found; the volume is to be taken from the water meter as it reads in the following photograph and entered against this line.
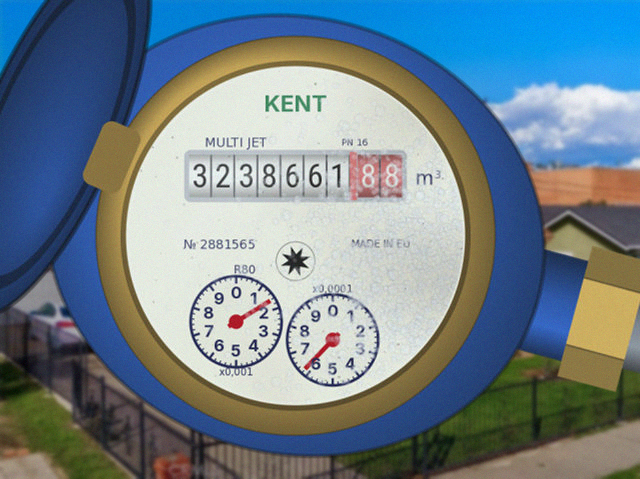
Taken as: 3238661.8816 m³
